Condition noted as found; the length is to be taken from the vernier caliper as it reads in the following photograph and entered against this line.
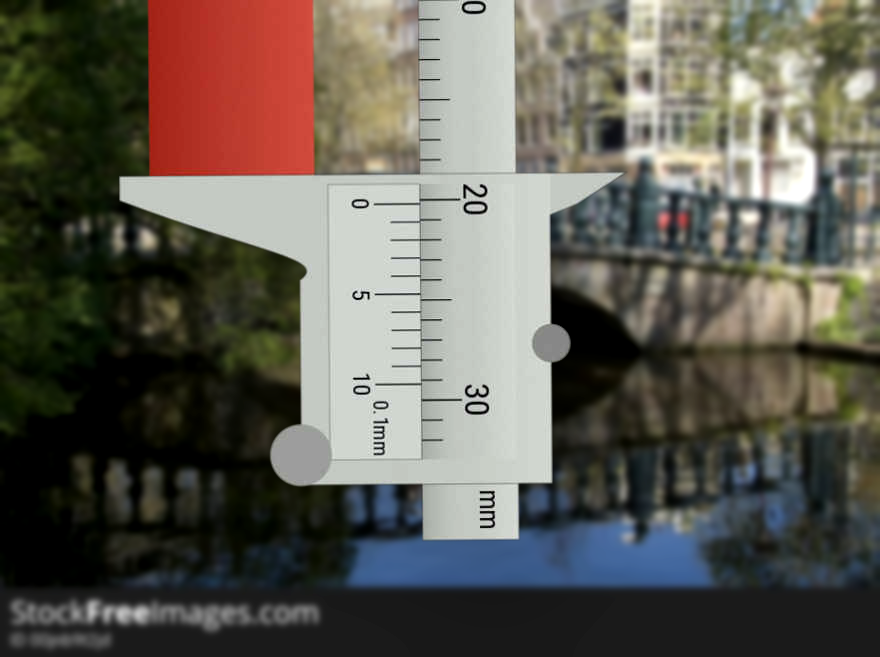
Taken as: 20.2 mm
